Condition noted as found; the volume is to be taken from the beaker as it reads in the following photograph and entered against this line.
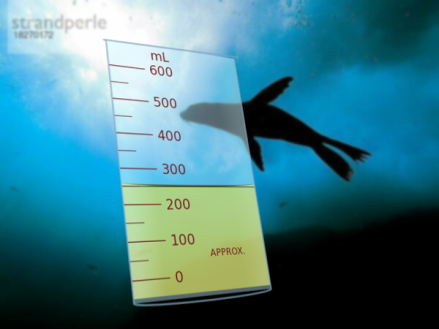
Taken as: 250 mL
